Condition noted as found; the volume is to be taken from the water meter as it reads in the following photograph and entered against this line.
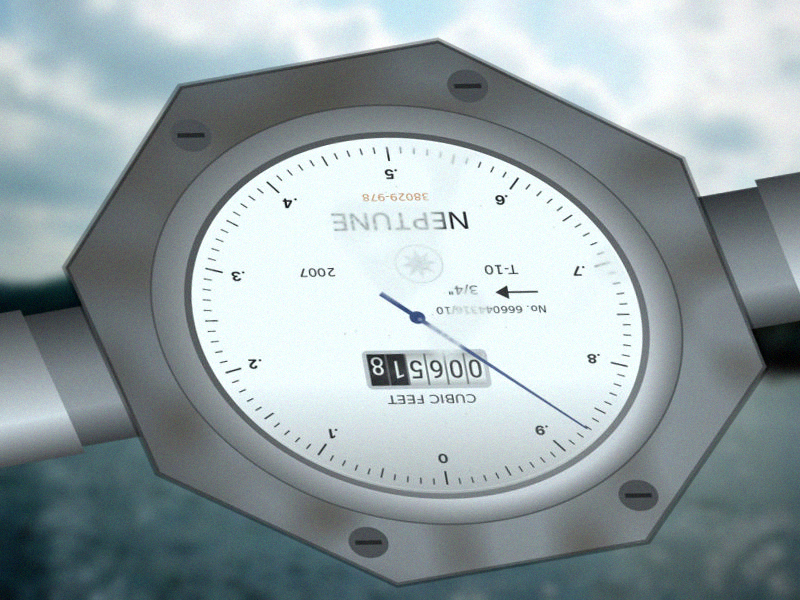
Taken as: 6517.87 ft³
